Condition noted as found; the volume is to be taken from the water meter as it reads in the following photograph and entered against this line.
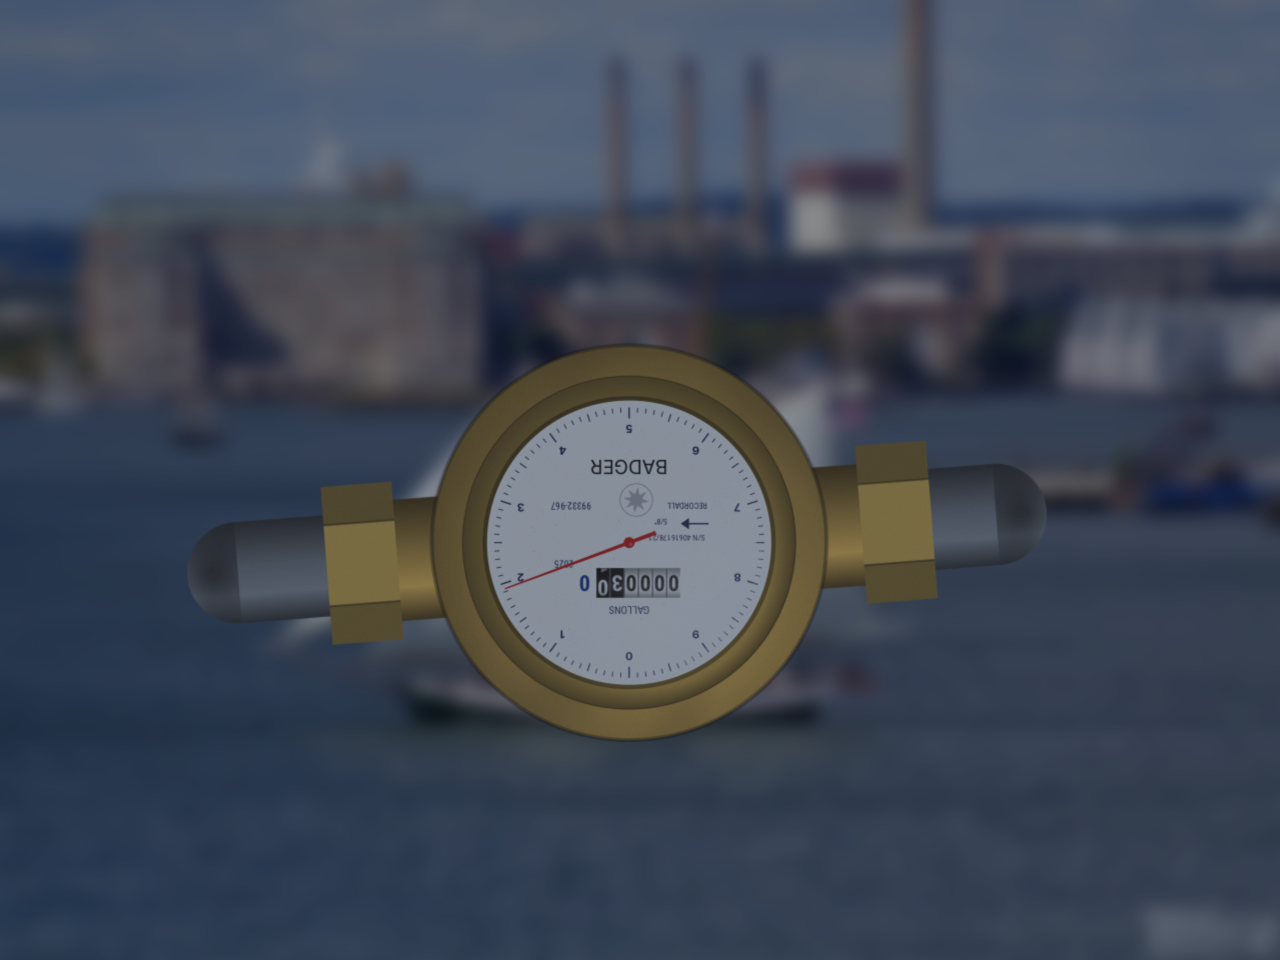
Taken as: 301.9 gal
